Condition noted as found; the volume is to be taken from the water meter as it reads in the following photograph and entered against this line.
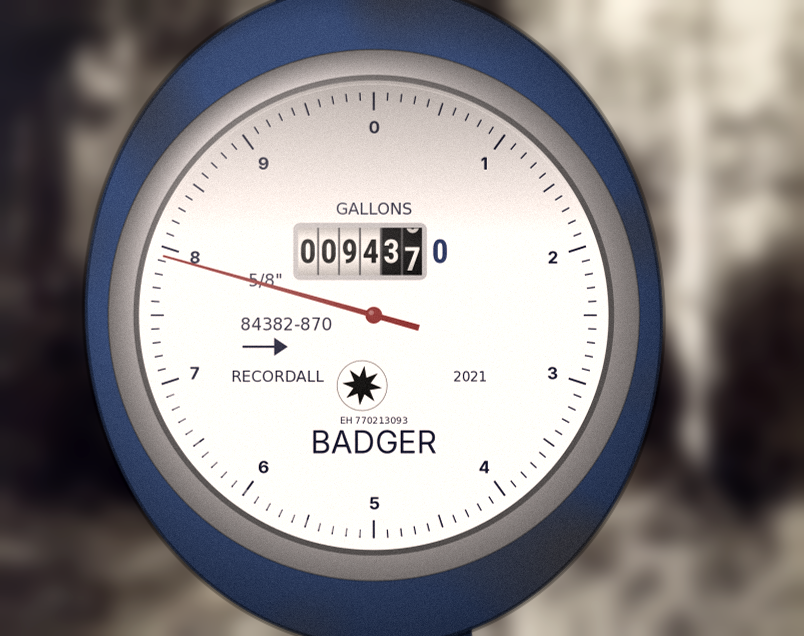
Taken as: 94367.9 gal
